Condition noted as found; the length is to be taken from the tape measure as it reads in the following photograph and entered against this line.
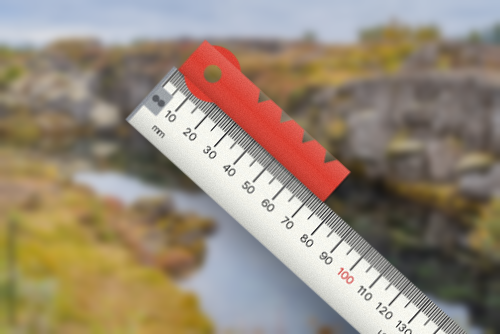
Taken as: 75 mm
